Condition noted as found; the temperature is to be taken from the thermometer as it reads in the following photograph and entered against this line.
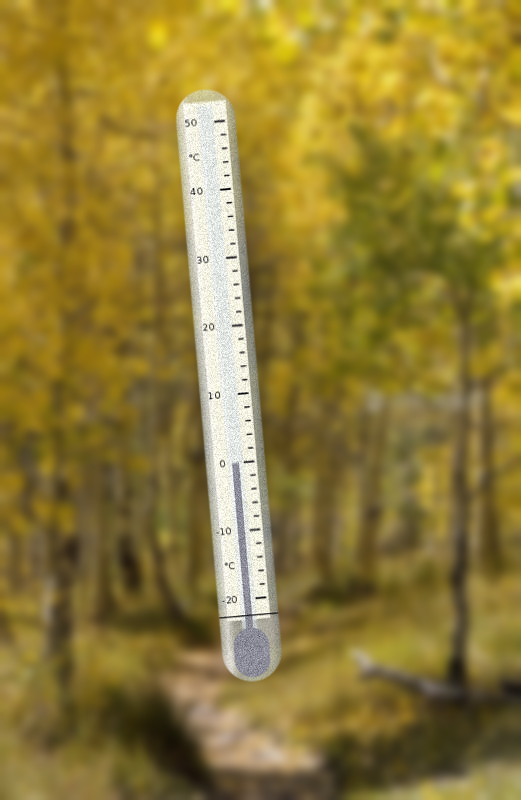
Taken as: 0 °C
